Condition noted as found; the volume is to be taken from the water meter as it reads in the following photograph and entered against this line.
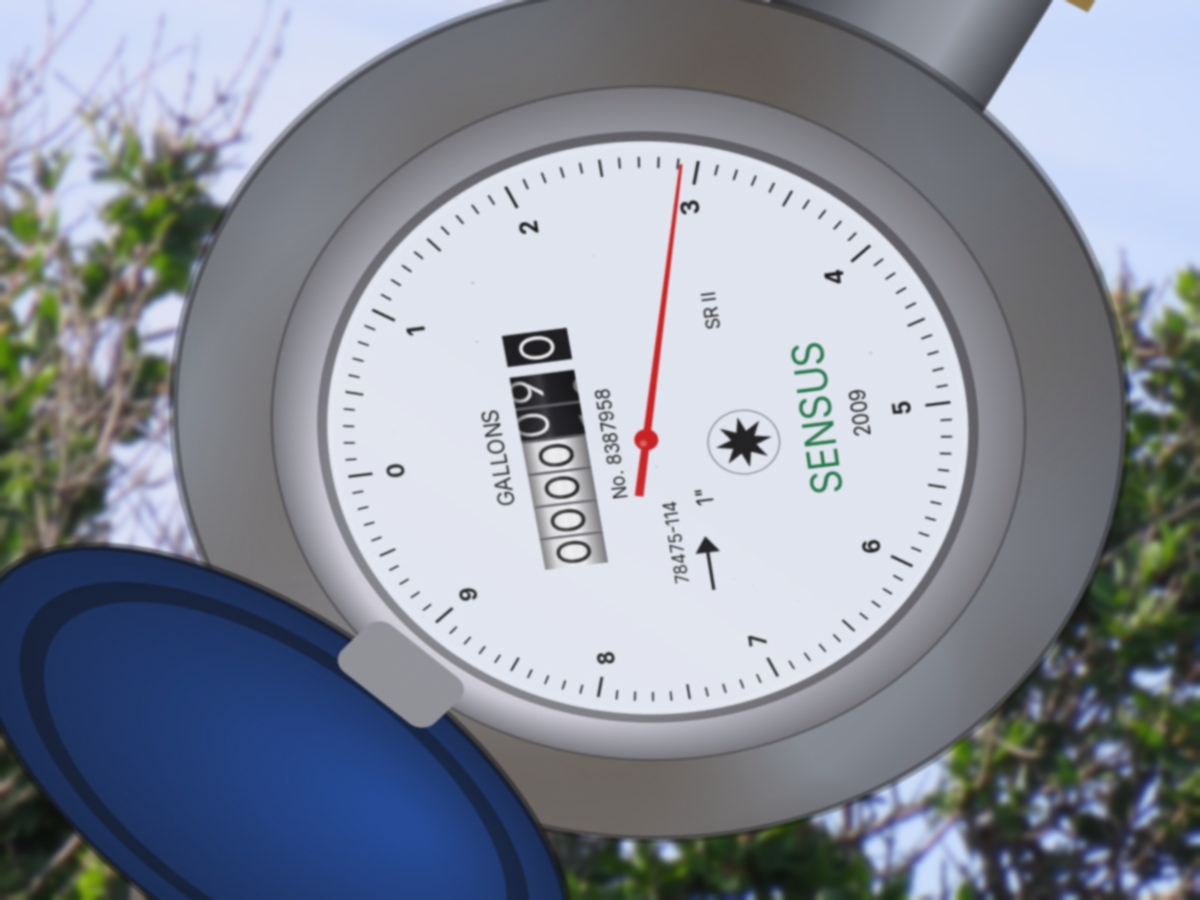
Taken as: 92.9 gal
